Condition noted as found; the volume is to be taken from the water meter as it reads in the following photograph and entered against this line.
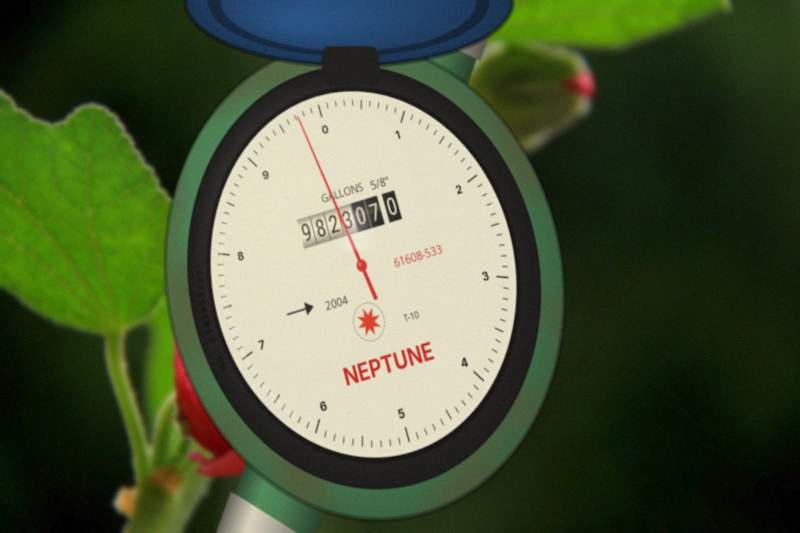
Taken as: 9823069.7 gal
